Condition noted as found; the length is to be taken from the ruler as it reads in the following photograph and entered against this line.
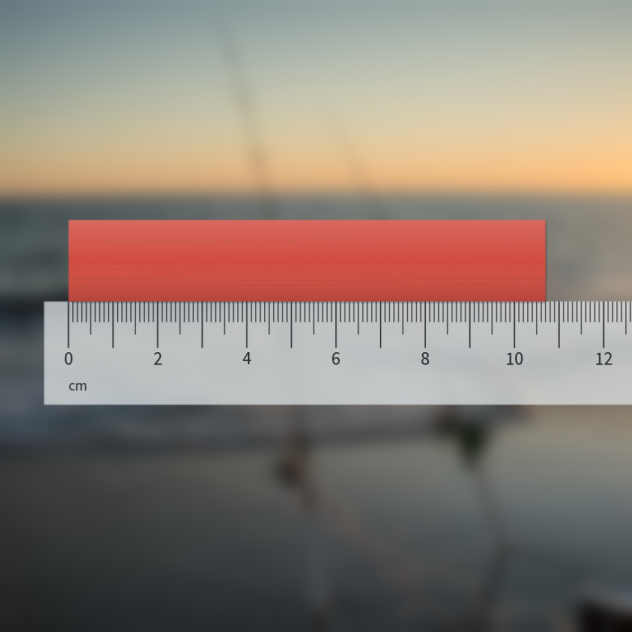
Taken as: 10.7 cm
